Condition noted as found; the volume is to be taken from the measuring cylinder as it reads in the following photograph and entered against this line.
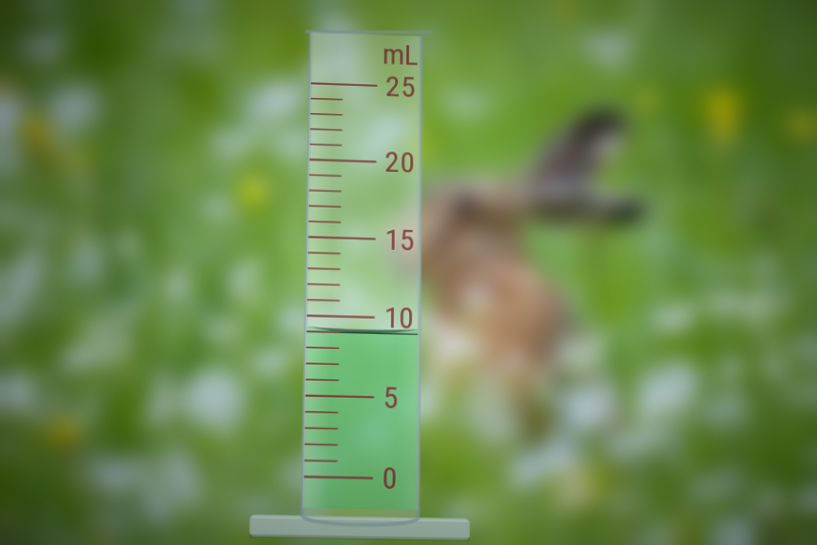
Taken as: 9 mL
